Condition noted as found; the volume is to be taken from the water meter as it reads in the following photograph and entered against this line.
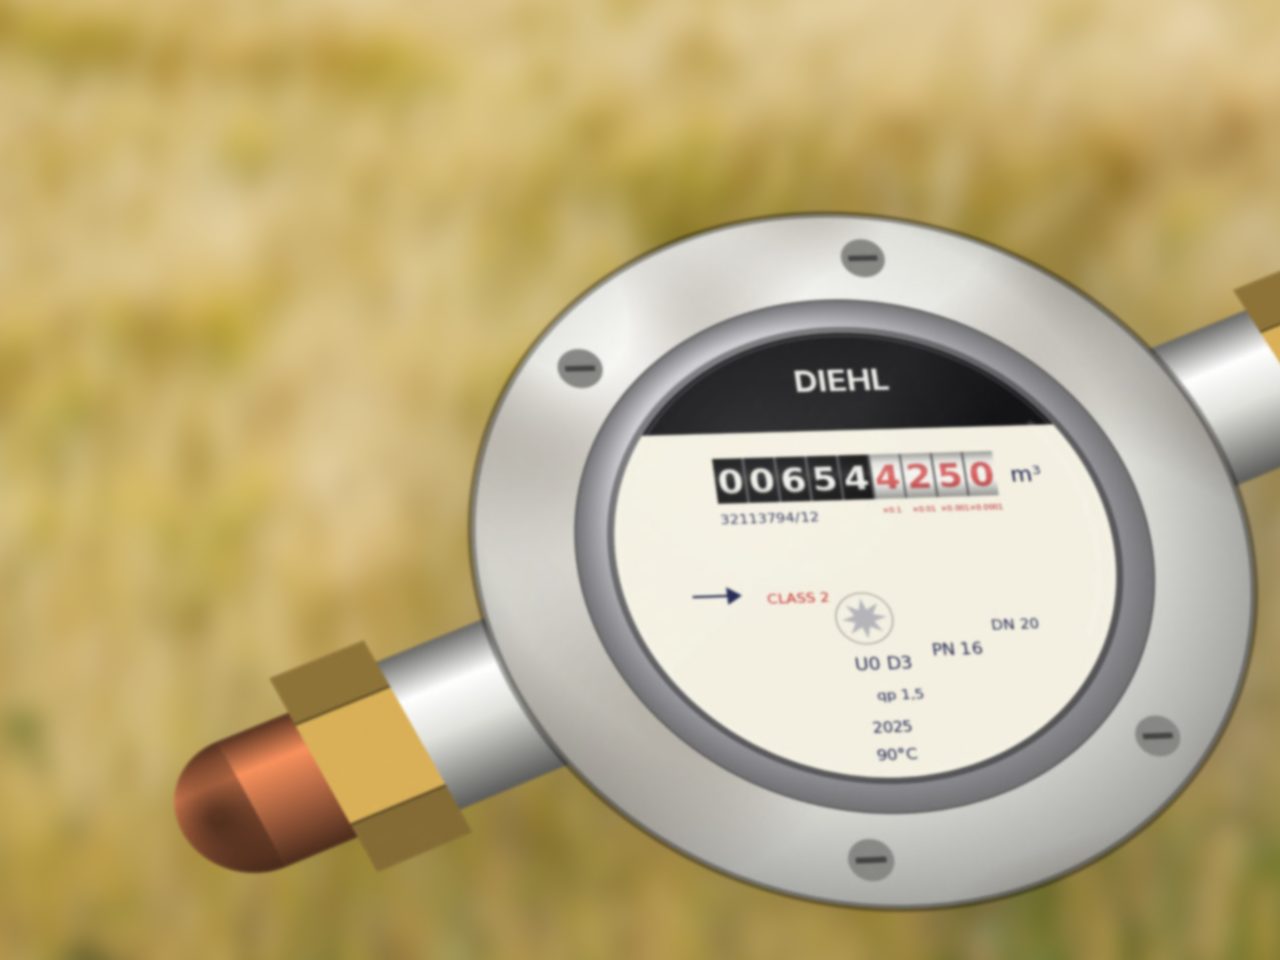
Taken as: 654.4250 m³
